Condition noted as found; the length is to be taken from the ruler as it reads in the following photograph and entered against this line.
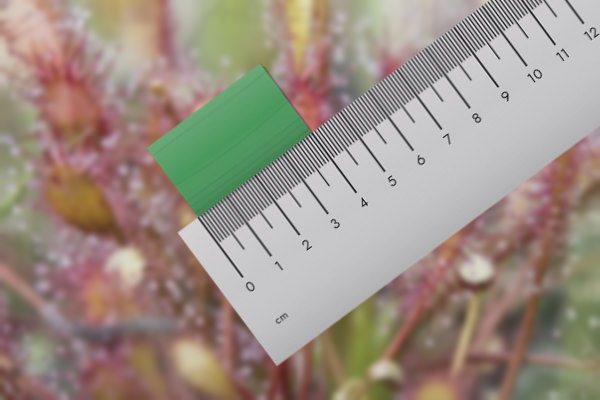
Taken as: 4 cm
